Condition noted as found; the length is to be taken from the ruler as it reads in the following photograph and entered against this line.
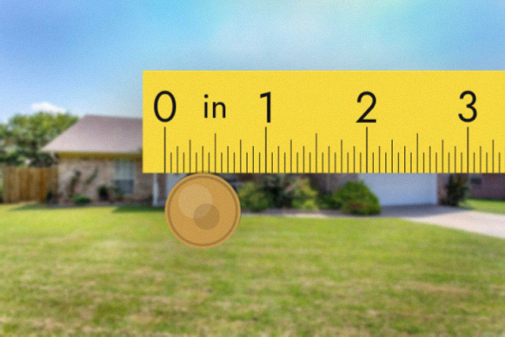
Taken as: 0.75 in
